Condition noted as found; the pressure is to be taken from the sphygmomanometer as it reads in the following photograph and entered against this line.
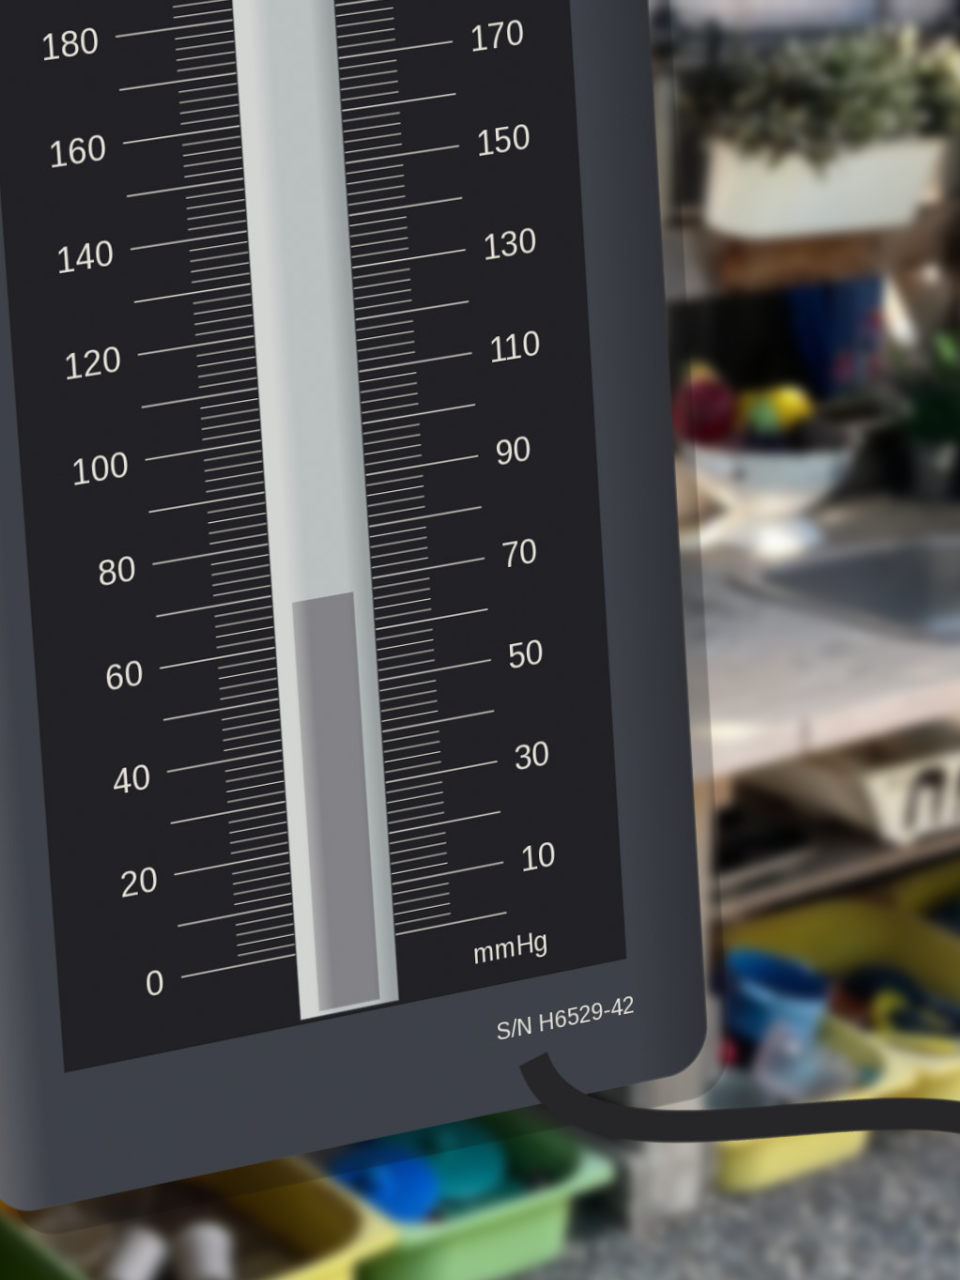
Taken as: 68 mmHg
